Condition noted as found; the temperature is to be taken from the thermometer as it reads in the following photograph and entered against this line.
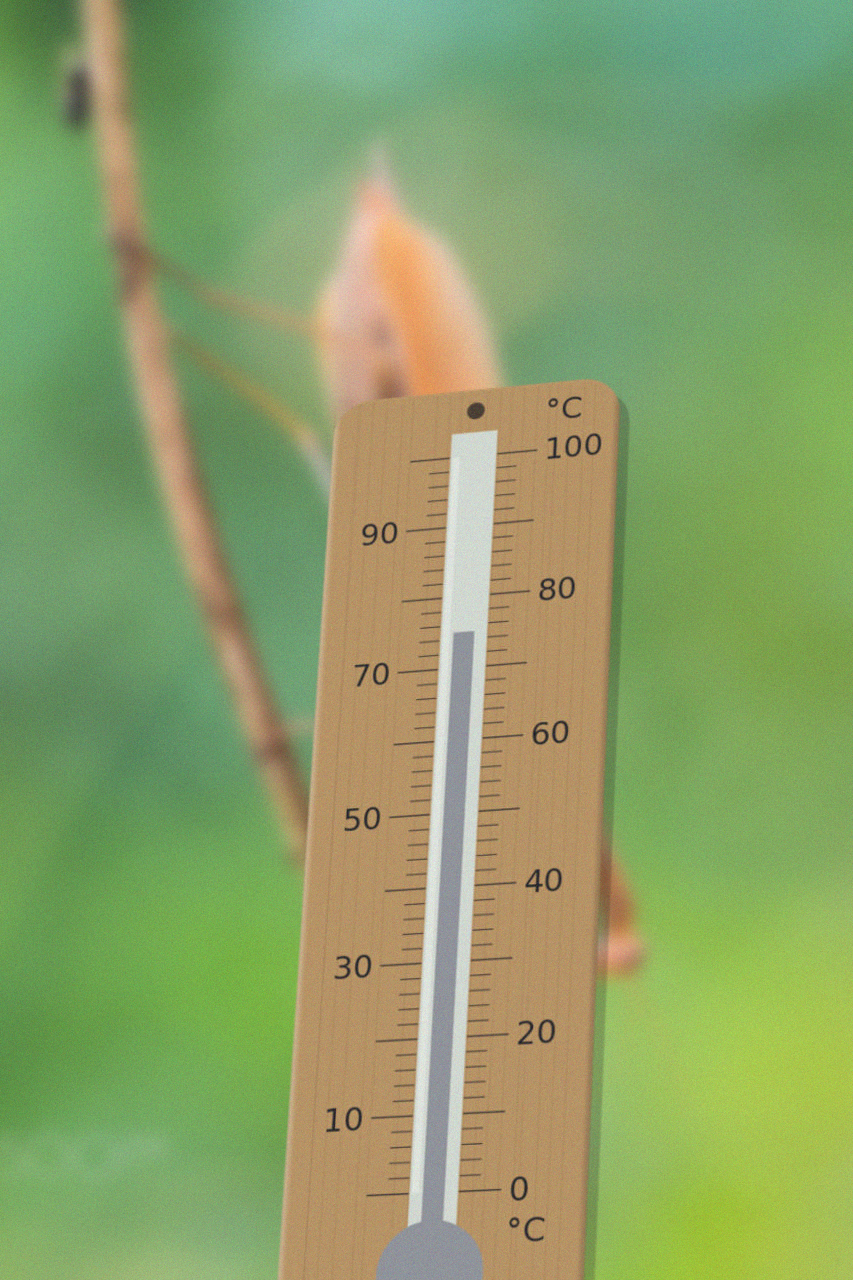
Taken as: 75 °C
